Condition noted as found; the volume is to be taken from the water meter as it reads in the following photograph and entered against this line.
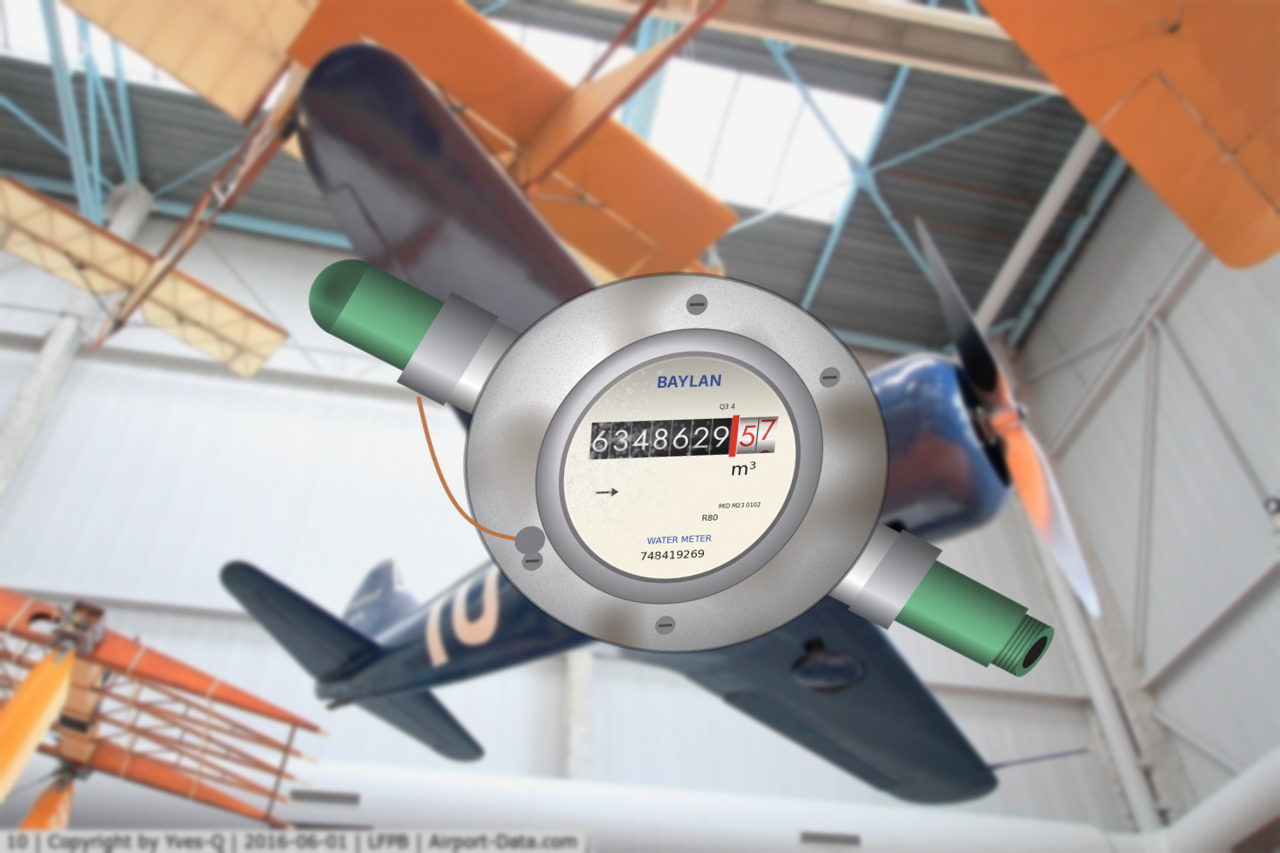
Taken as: 6348629.57 m³
